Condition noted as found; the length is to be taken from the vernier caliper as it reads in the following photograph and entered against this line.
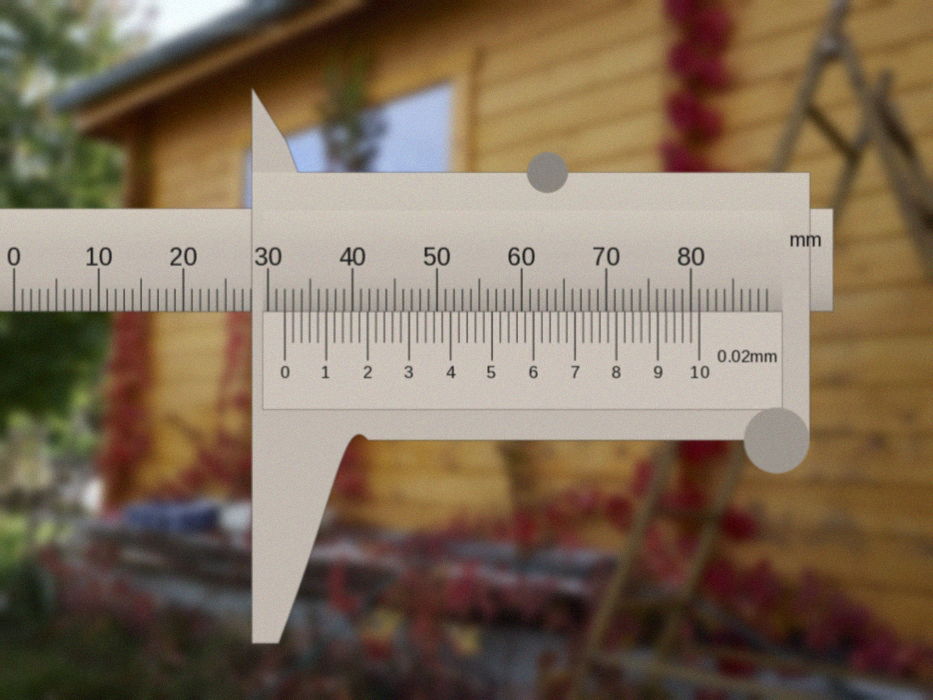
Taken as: 32.0 mm
